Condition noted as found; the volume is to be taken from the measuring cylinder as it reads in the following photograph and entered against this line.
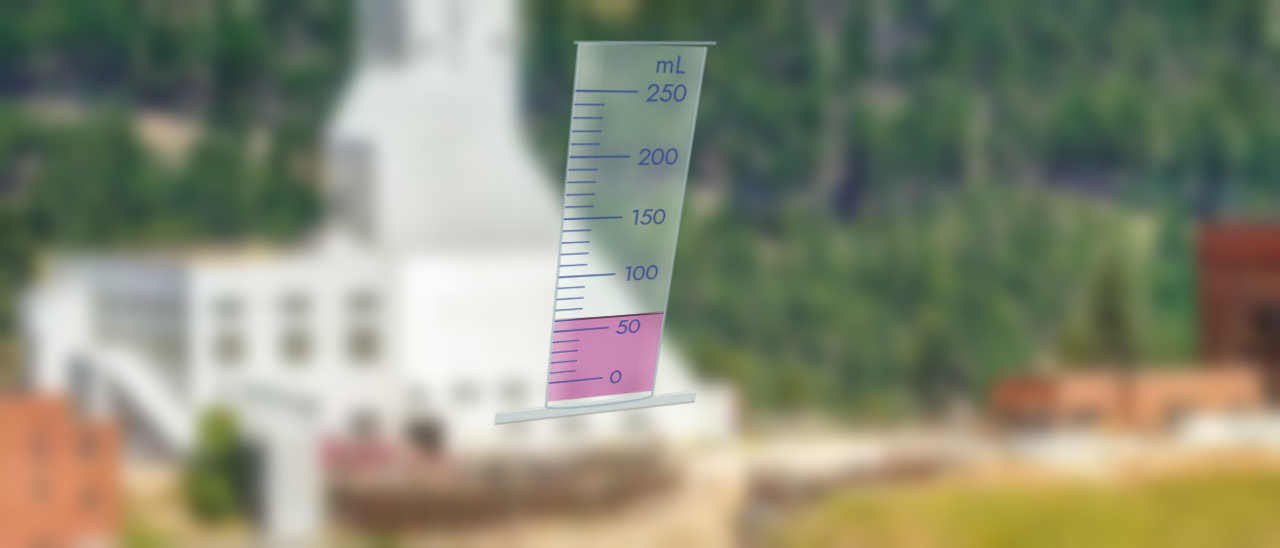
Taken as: 60 mL
